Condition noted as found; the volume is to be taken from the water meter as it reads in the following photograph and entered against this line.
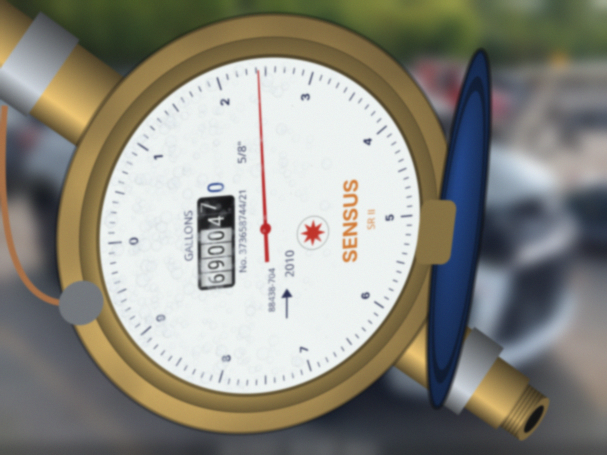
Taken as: 6900472.4 gal
